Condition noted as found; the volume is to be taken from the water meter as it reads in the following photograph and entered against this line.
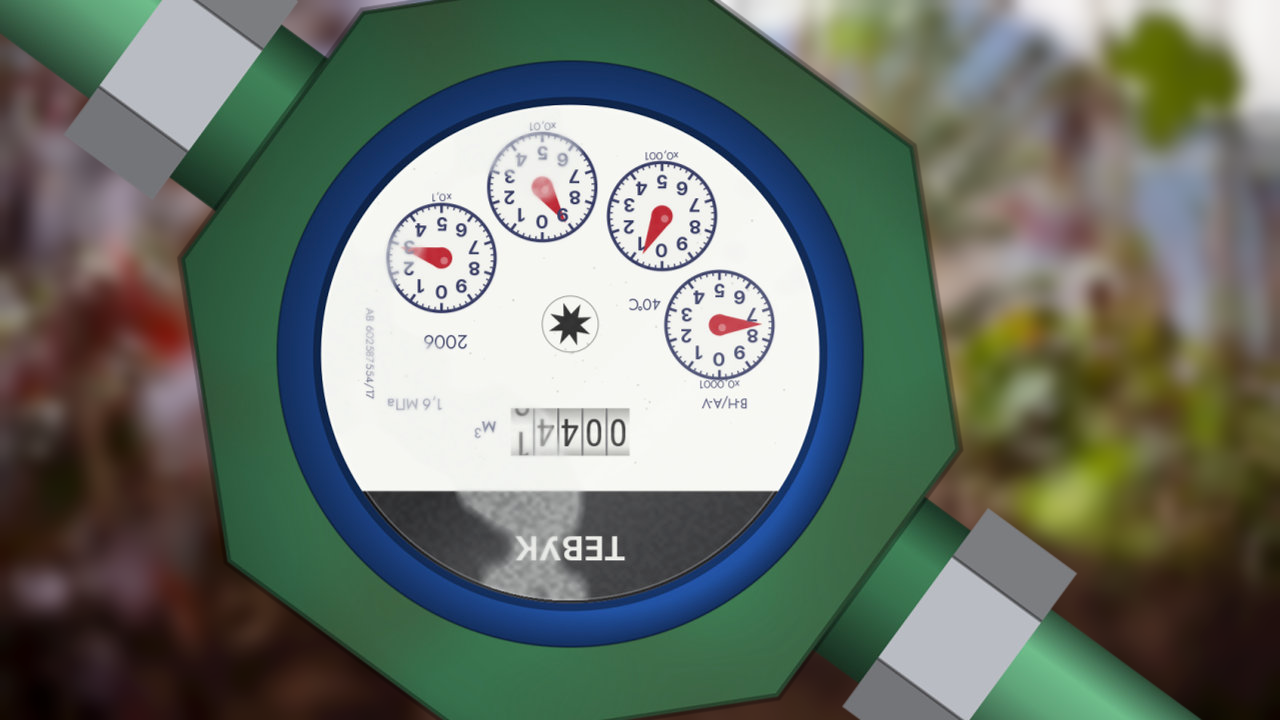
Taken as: 441.2907 m³
